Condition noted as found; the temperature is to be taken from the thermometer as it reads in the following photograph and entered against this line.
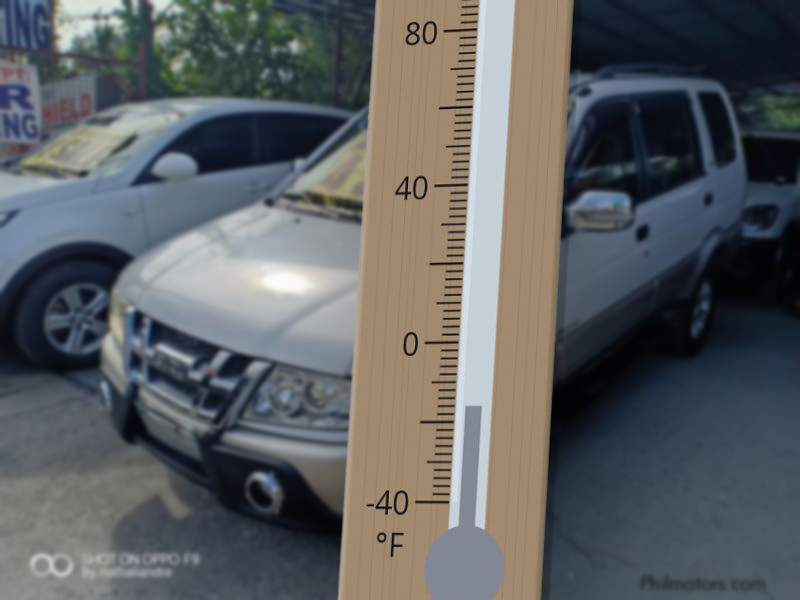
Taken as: -16 °F
